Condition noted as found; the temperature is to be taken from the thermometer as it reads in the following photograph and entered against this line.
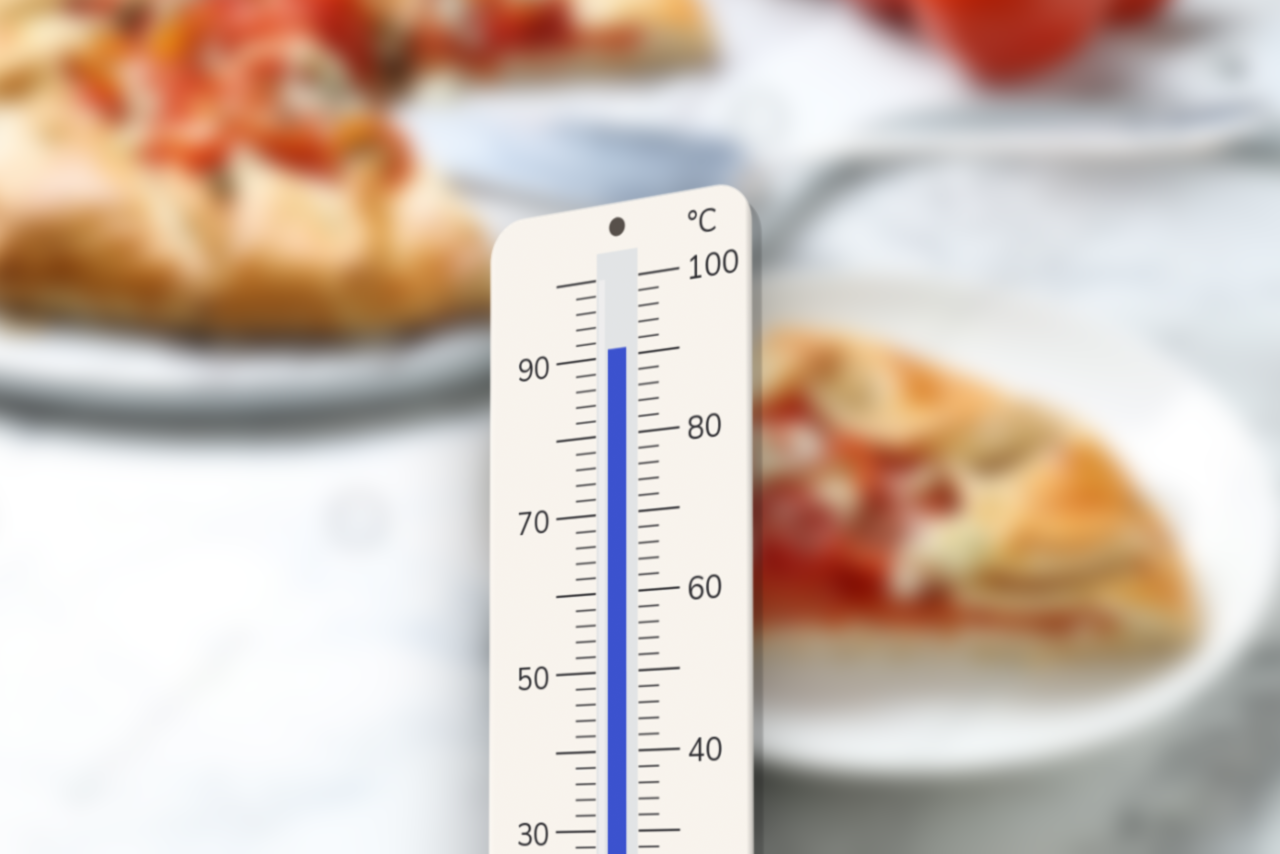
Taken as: 91 °C
